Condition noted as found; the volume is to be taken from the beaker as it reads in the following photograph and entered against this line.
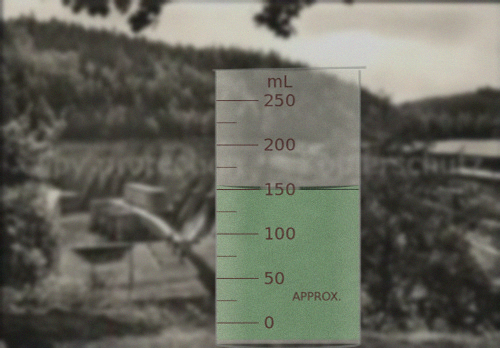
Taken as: 150 mL
